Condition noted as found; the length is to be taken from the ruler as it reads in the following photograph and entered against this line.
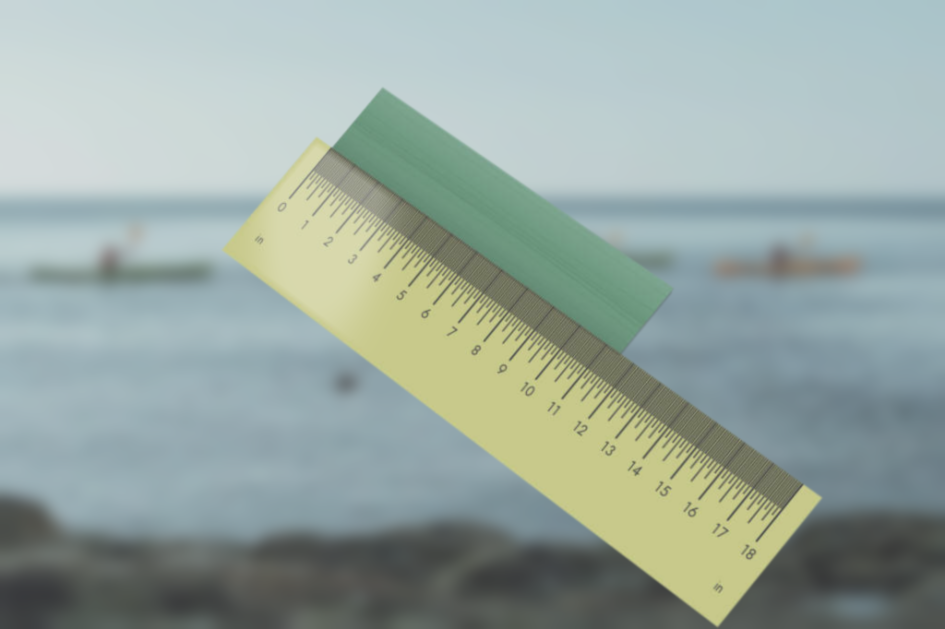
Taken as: 11.5 in
